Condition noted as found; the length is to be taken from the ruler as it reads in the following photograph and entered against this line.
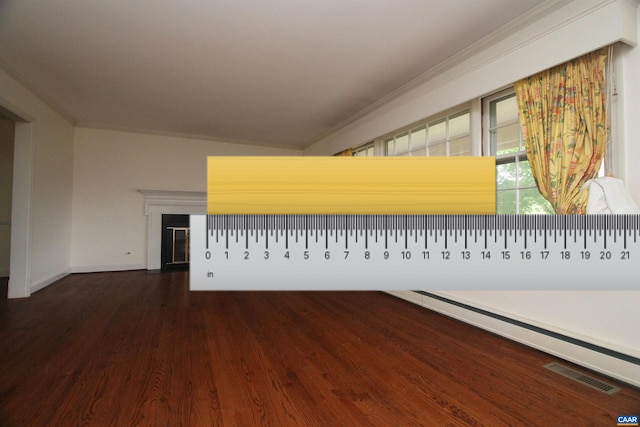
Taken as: 14.5 in
